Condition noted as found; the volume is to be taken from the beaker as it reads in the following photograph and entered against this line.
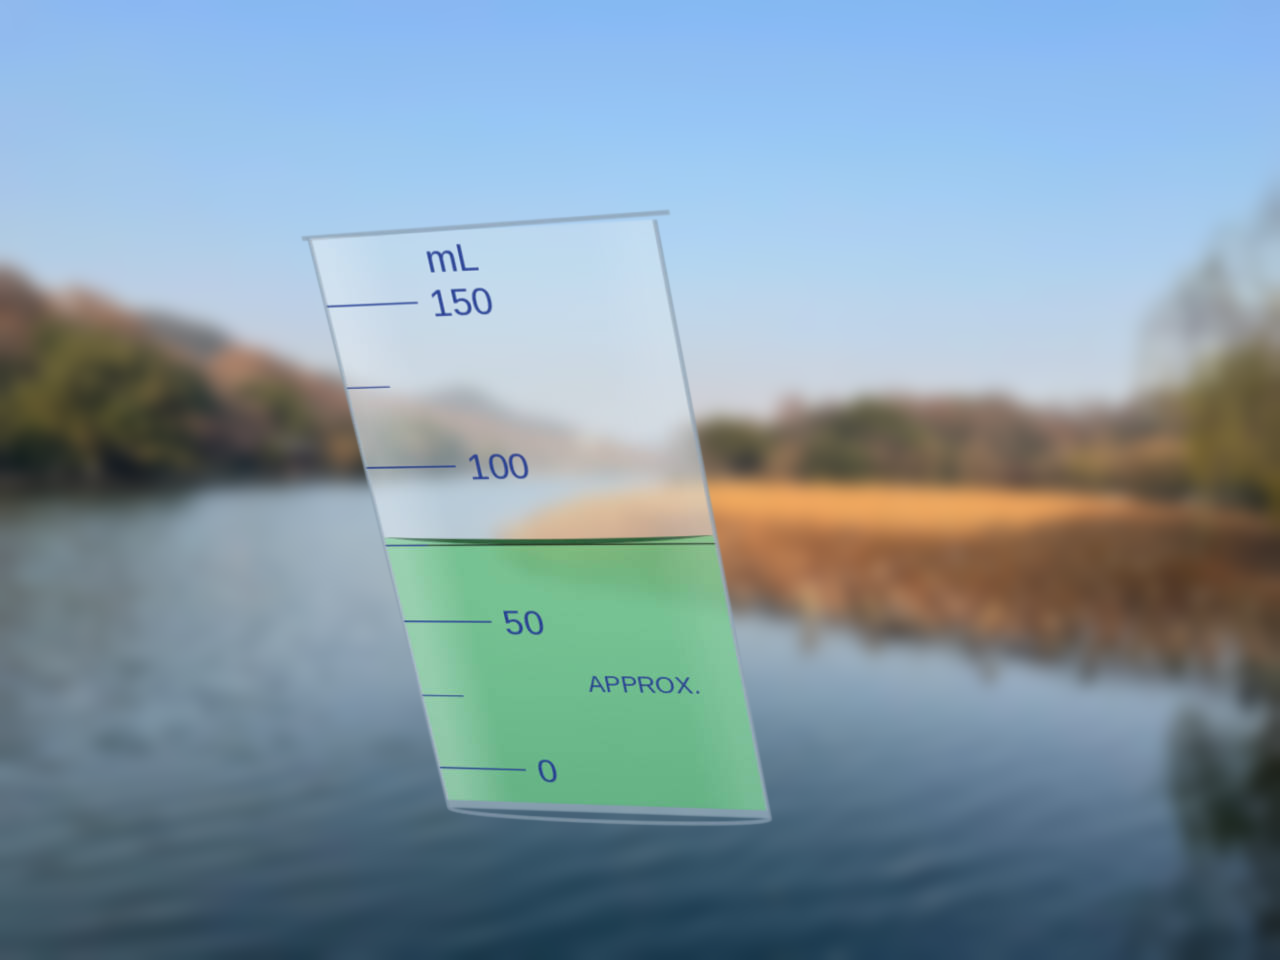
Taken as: 75 mL
